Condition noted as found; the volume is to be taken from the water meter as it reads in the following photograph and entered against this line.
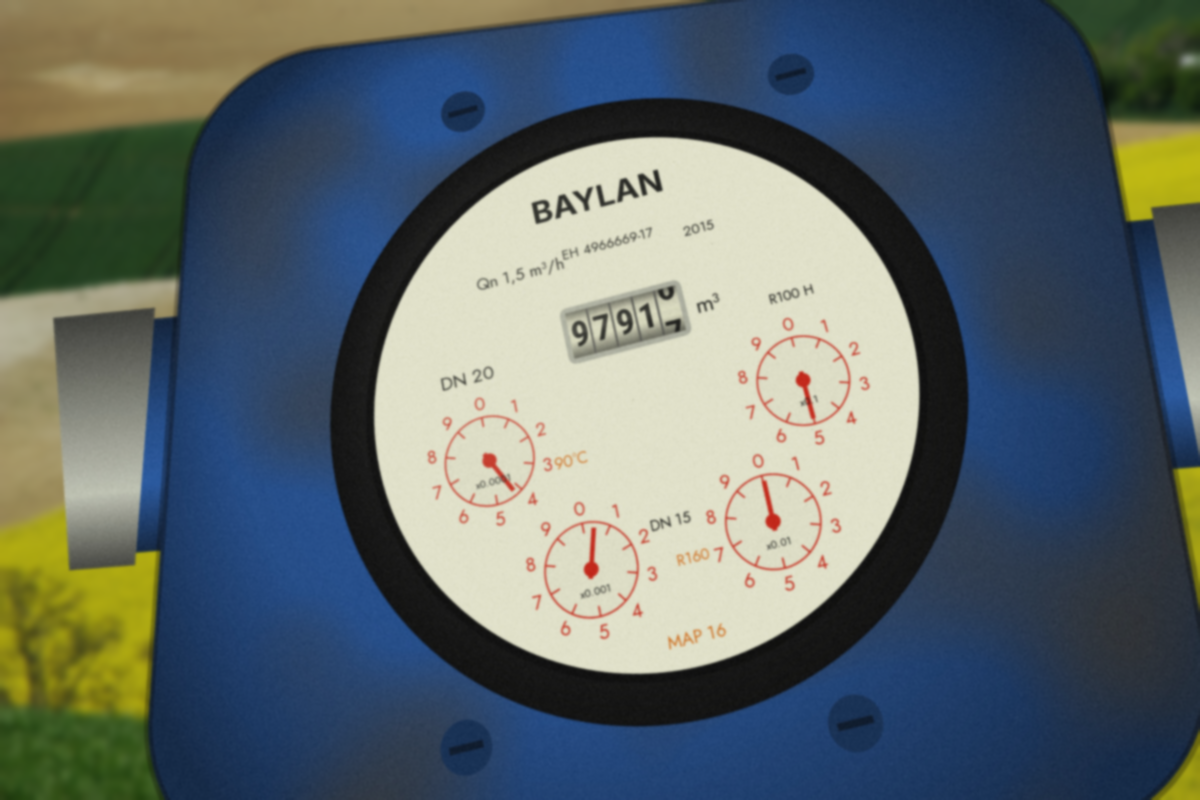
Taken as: 97916.5004 m³
